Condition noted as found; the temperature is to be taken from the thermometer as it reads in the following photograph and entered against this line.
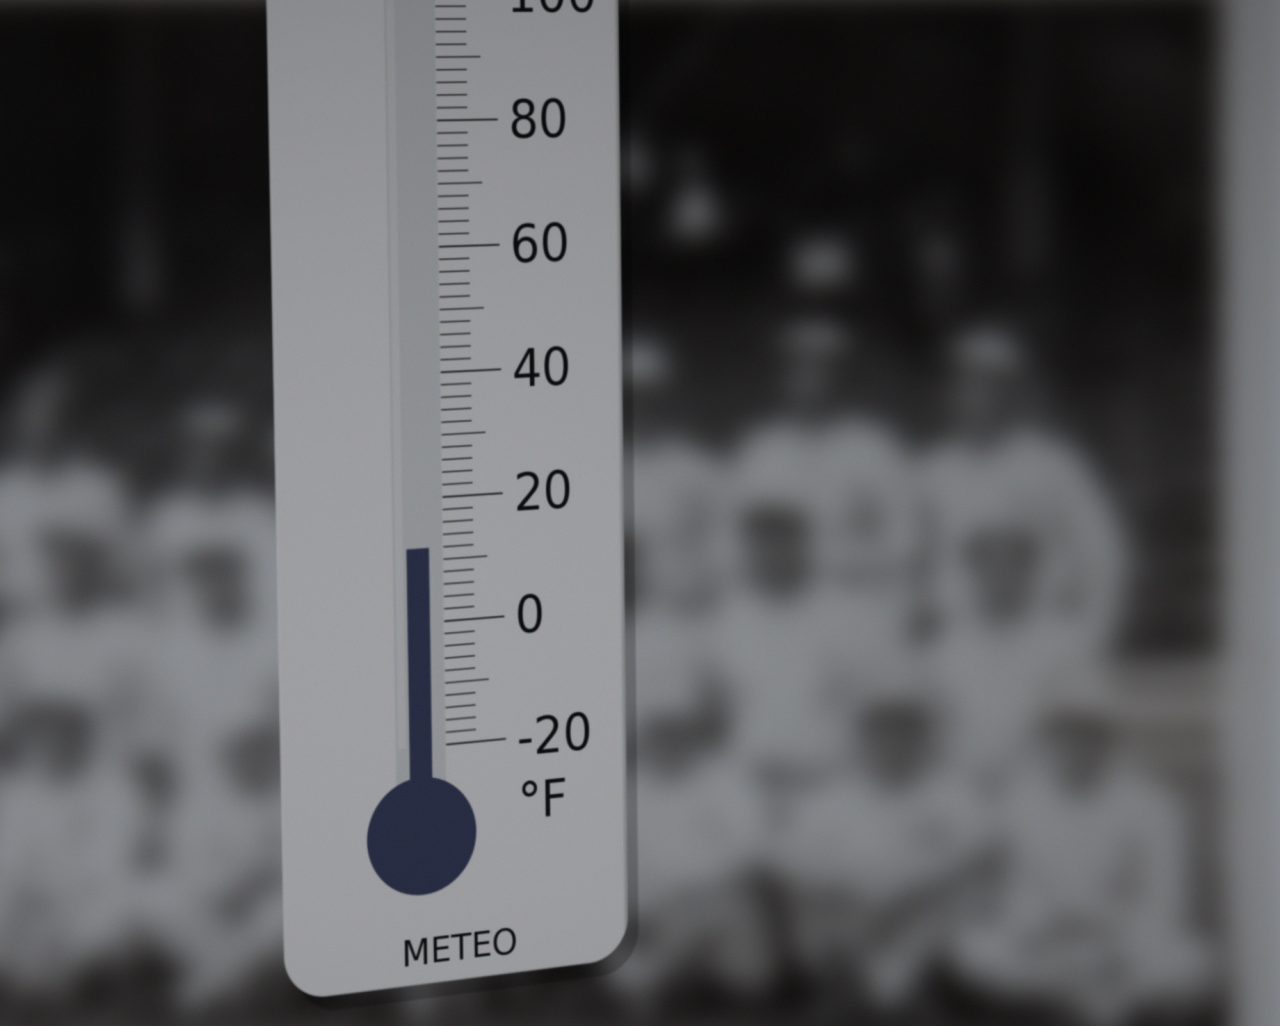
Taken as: 12 °F
